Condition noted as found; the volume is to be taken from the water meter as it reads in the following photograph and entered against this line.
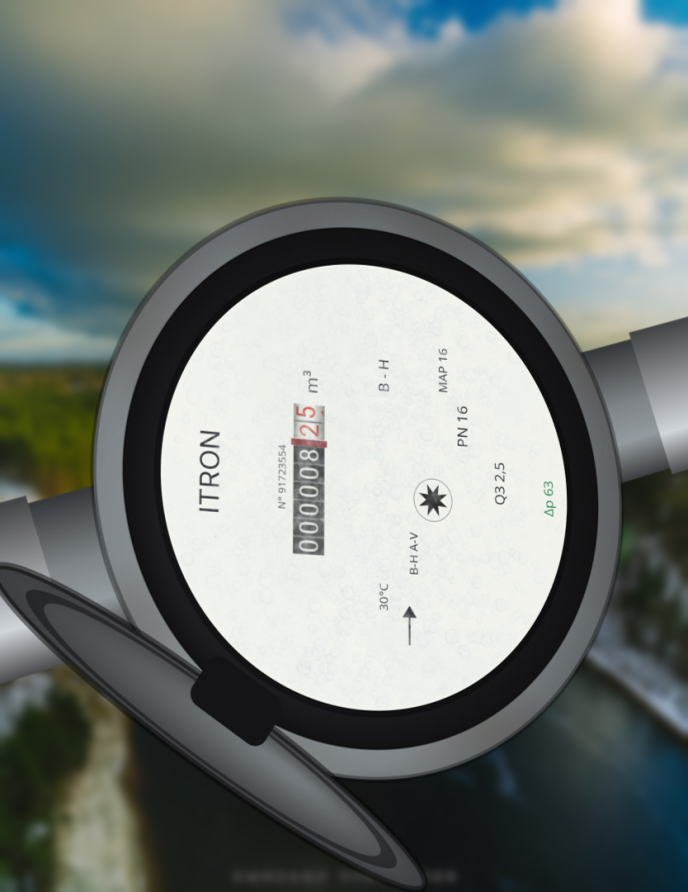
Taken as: 8.25 m³
